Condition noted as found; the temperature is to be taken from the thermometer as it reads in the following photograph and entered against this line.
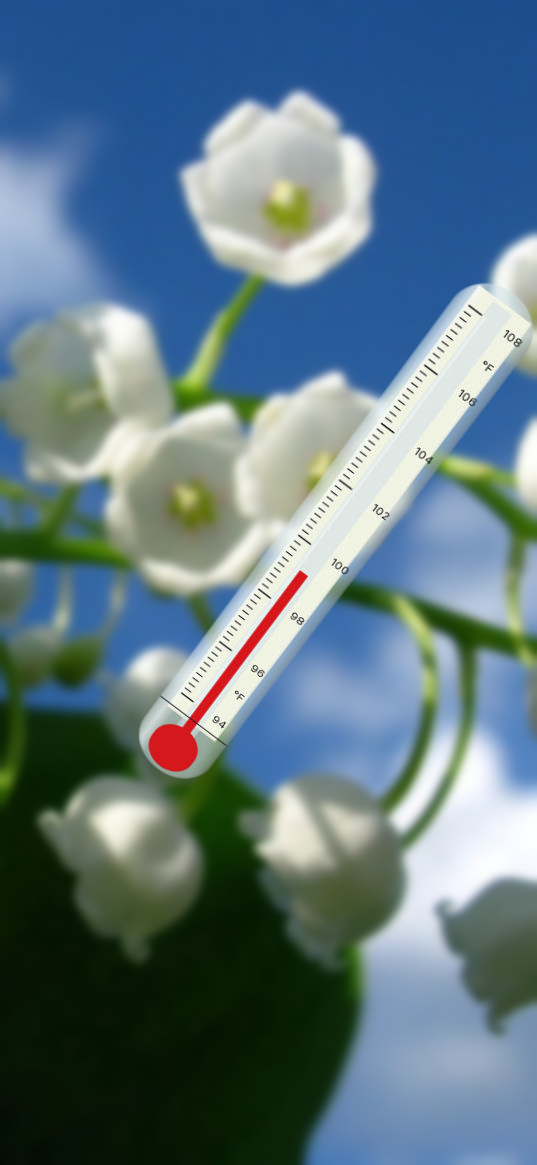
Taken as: 99.2 °F
